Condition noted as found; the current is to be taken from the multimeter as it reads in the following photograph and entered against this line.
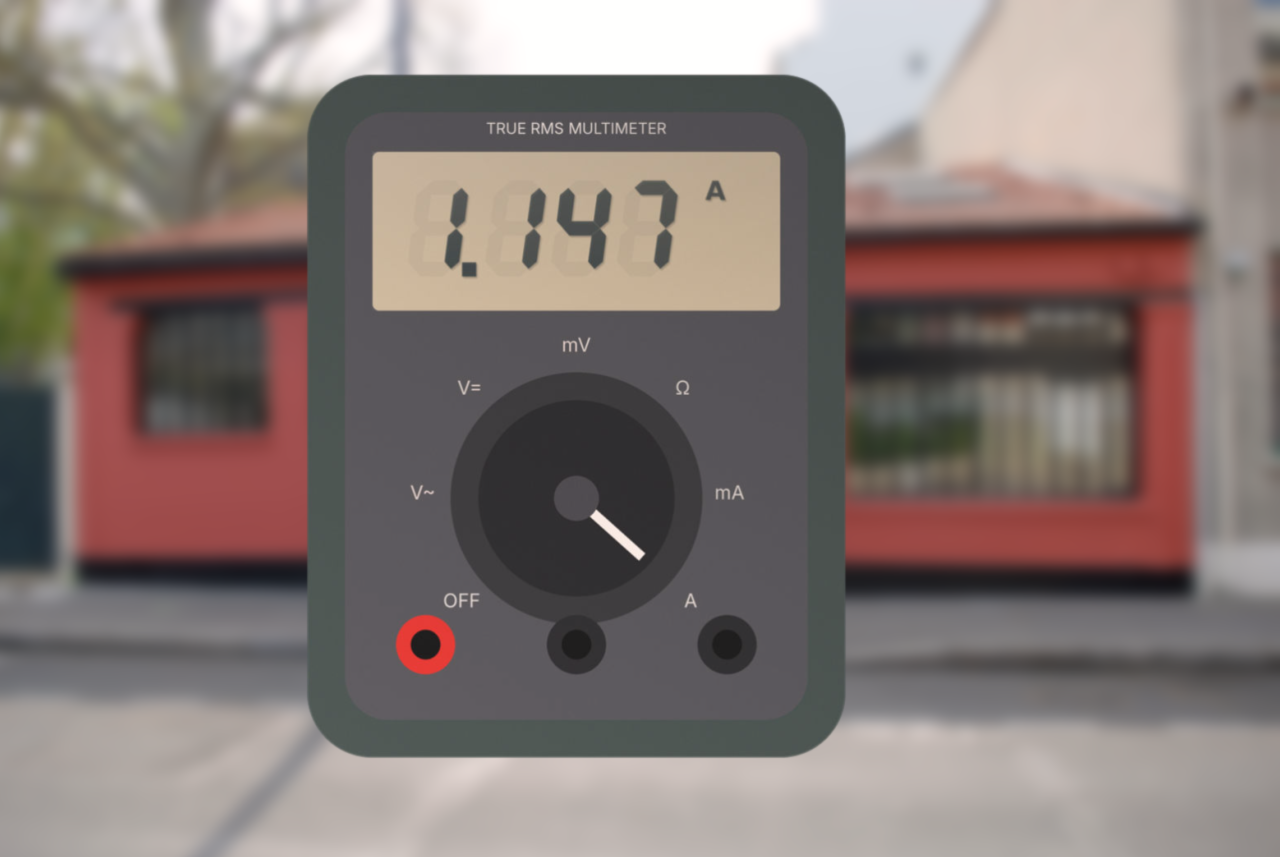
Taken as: 1.147 A
